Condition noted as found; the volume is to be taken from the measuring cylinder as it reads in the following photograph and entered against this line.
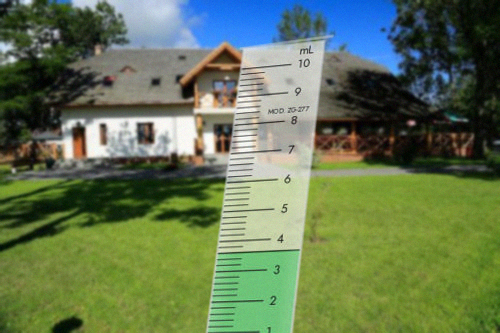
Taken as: 3.6 mL
